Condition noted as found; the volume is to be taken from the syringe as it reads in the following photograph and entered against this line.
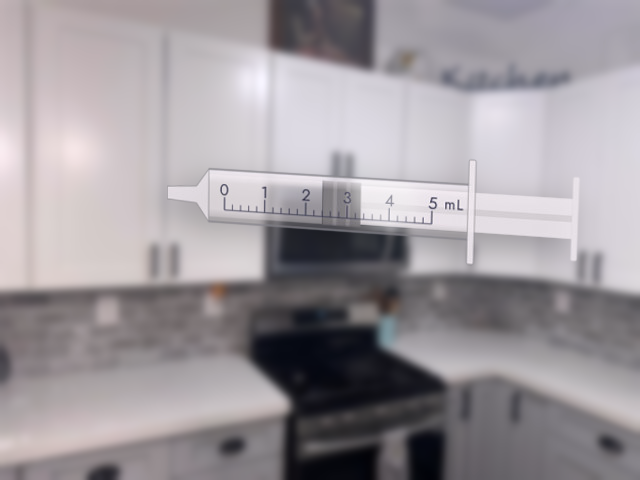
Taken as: 2.4 mL
